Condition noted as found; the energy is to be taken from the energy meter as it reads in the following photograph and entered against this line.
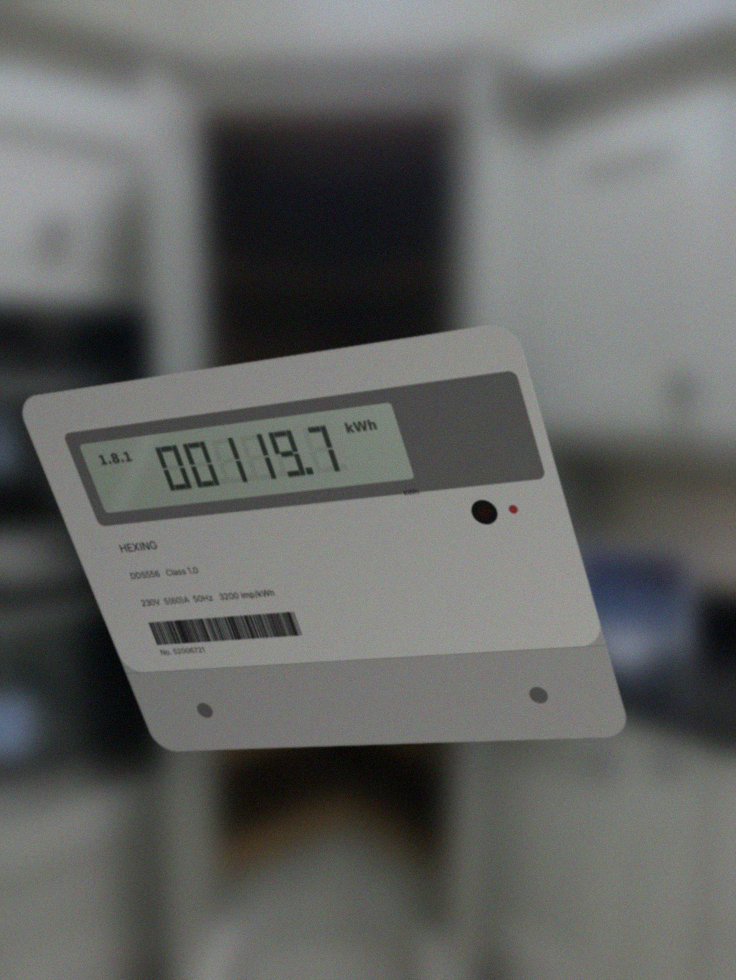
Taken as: 119.7 kWh
